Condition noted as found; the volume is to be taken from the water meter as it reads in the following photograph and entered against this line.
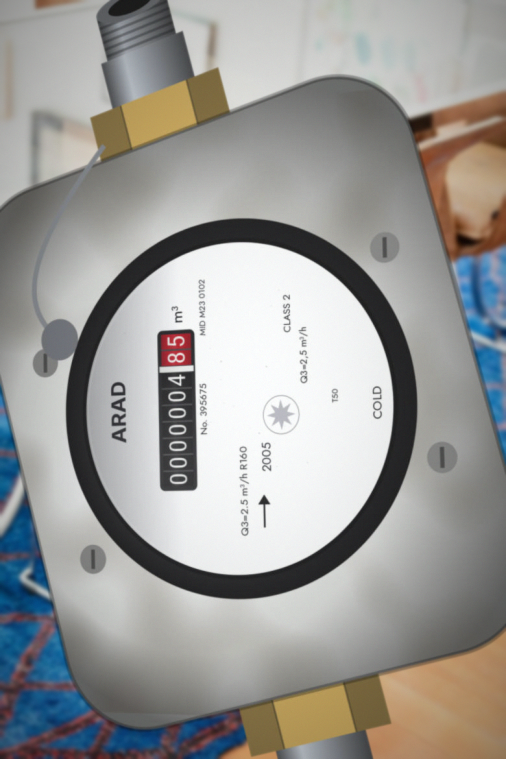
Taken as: 4.85 m³
